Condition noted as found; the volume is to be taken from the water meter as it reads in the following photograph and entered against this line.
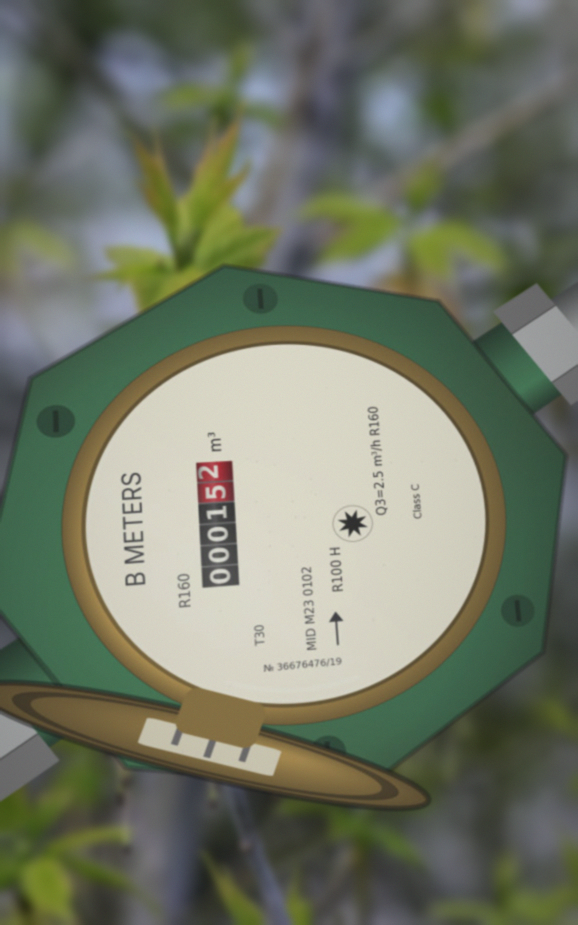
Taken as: 1.52 m³
